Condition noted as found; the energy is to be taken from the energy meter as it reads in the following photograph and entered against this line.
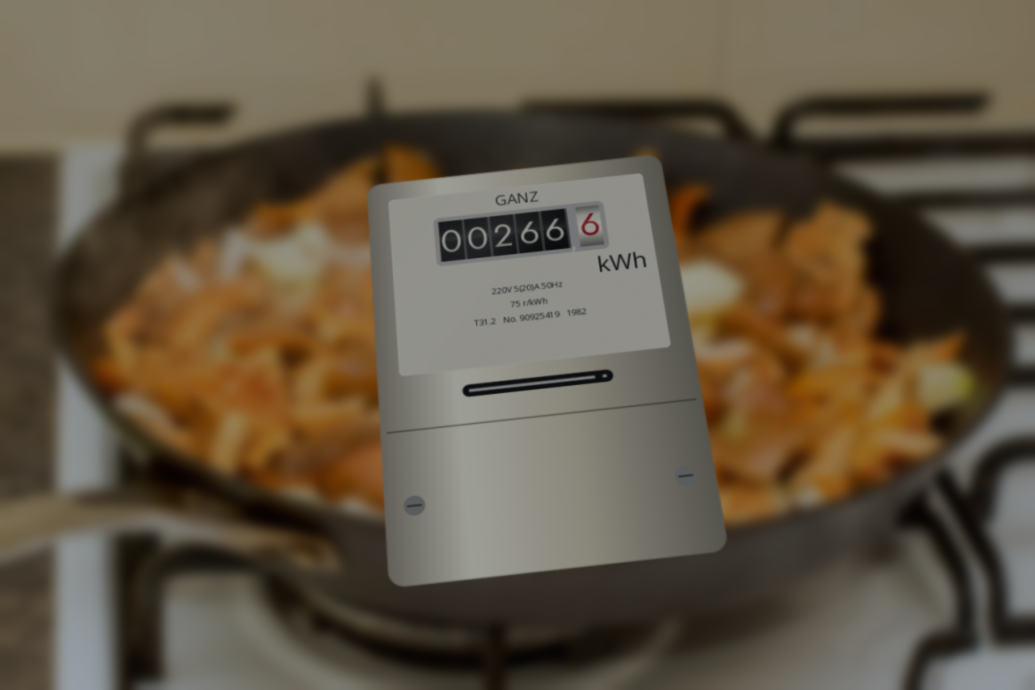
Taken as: 266.6 kWh
